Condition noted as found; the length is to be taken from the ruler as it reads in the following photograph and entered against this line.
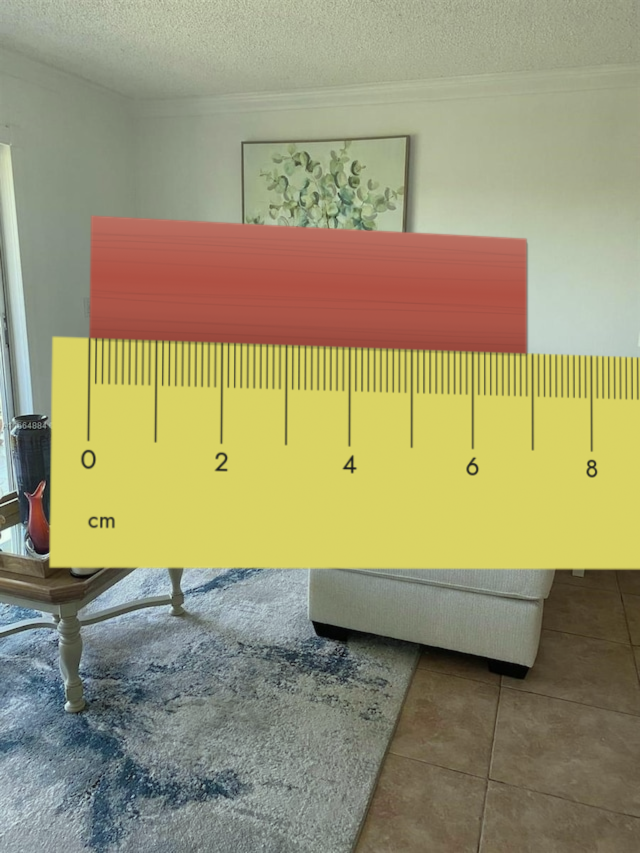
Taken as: 6.9 cm
